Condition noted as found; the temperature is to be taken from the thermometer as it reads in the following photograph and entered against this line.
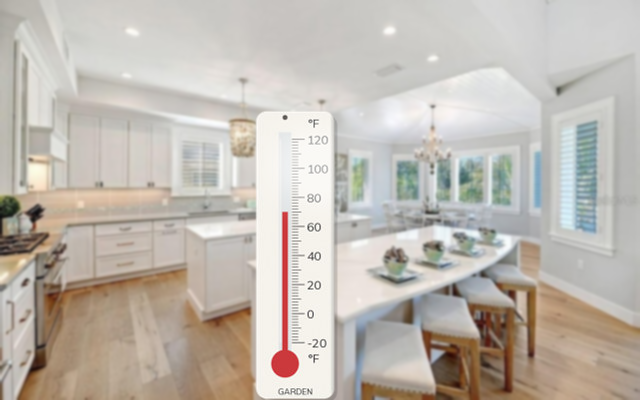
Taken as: 70 °F
